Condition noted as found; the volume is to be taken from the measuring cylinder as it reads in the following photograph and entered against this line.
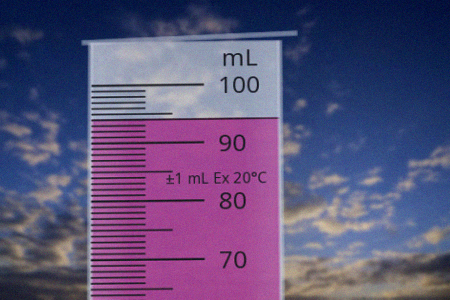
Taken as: 94 mL
